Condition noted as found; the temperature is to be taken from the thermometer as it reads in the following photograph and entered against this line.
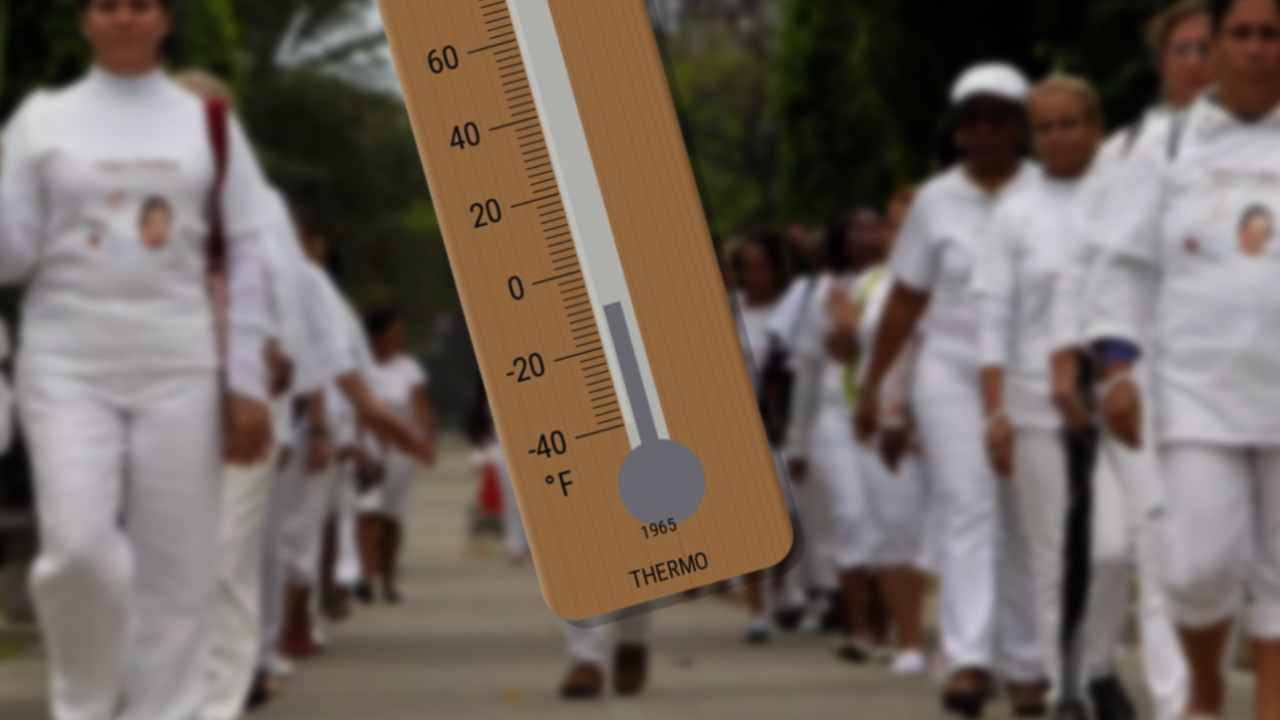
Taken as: -10 °F
